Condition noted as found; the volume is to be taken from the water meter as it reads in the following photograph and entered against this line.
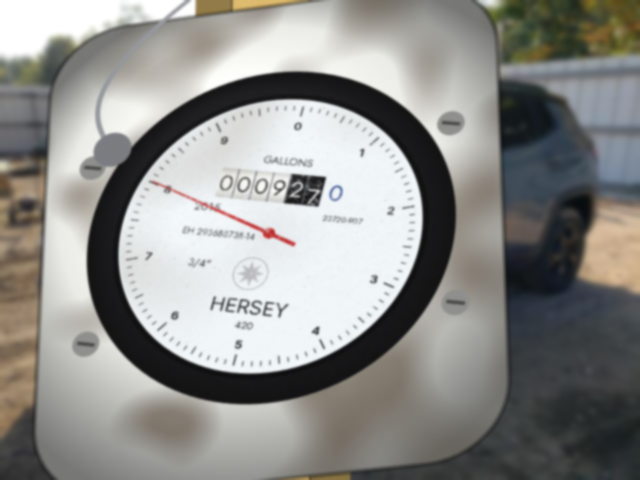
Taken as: 9268.0 gal
